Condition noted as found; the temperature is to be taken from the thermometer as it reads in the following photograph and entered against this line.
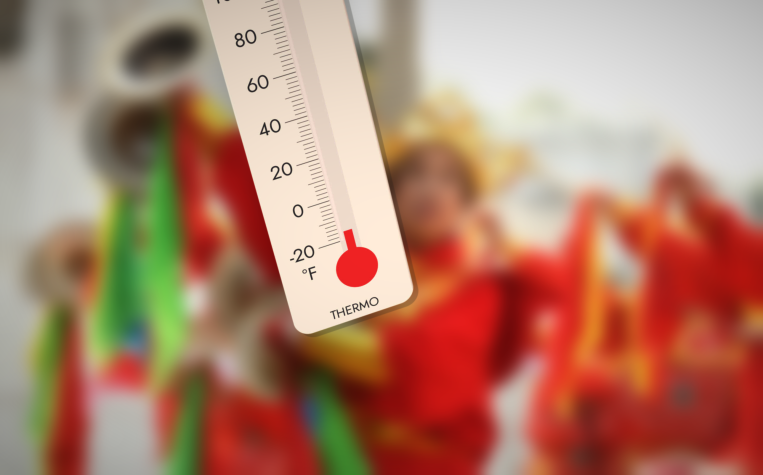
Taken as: -16 °F
